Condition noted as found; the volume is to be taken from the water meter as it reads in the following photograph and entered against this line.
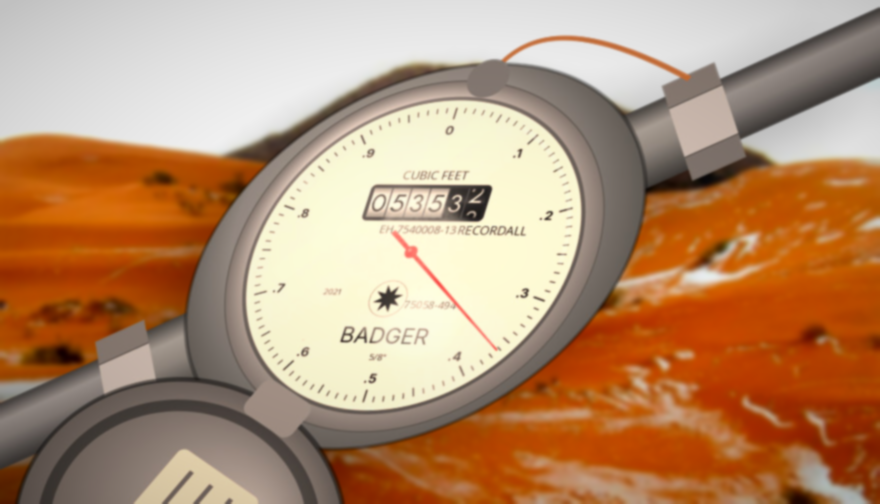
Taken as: 53532.36 ft³
